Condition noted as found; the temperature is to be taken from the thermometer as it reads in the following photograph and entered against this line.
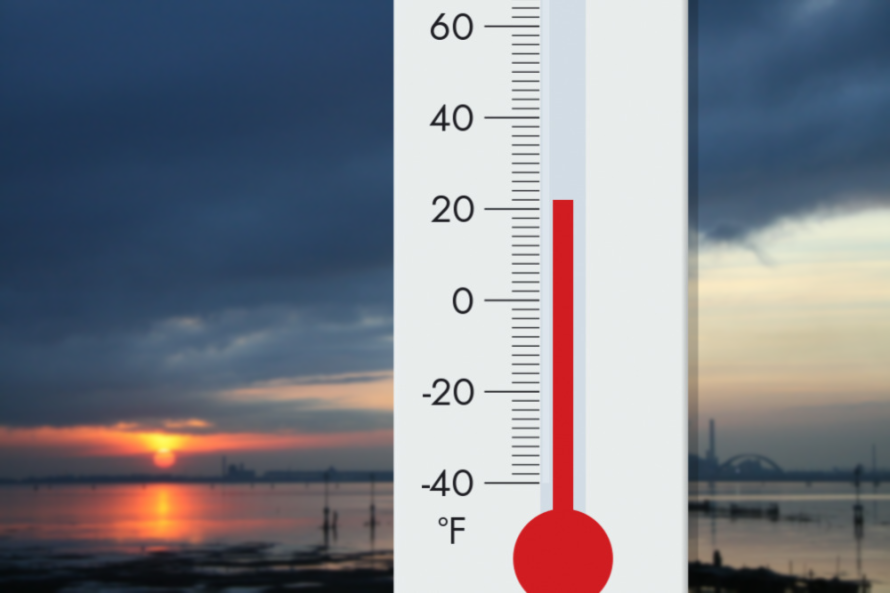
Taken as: 22 °F
